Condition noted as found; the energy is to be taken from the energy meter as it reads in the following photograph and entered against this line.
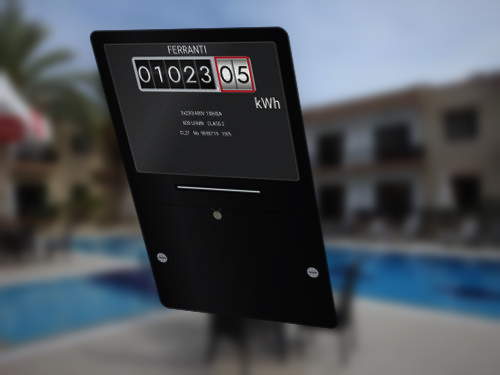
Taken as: 1023.05 kWh
